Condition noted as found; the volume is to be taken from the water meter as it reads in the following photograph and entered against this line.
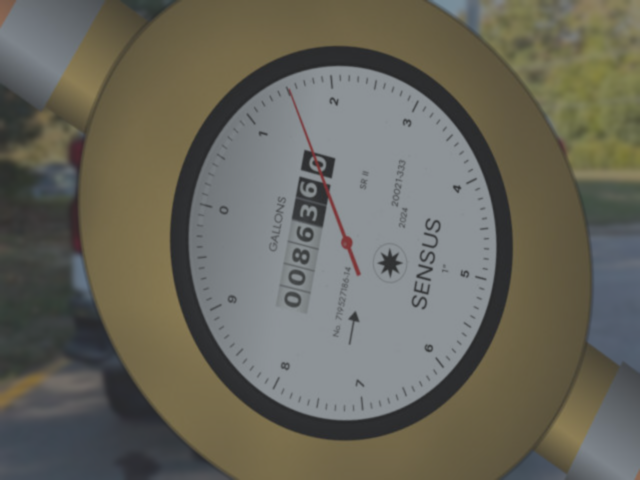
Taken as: 86361.5 gal
